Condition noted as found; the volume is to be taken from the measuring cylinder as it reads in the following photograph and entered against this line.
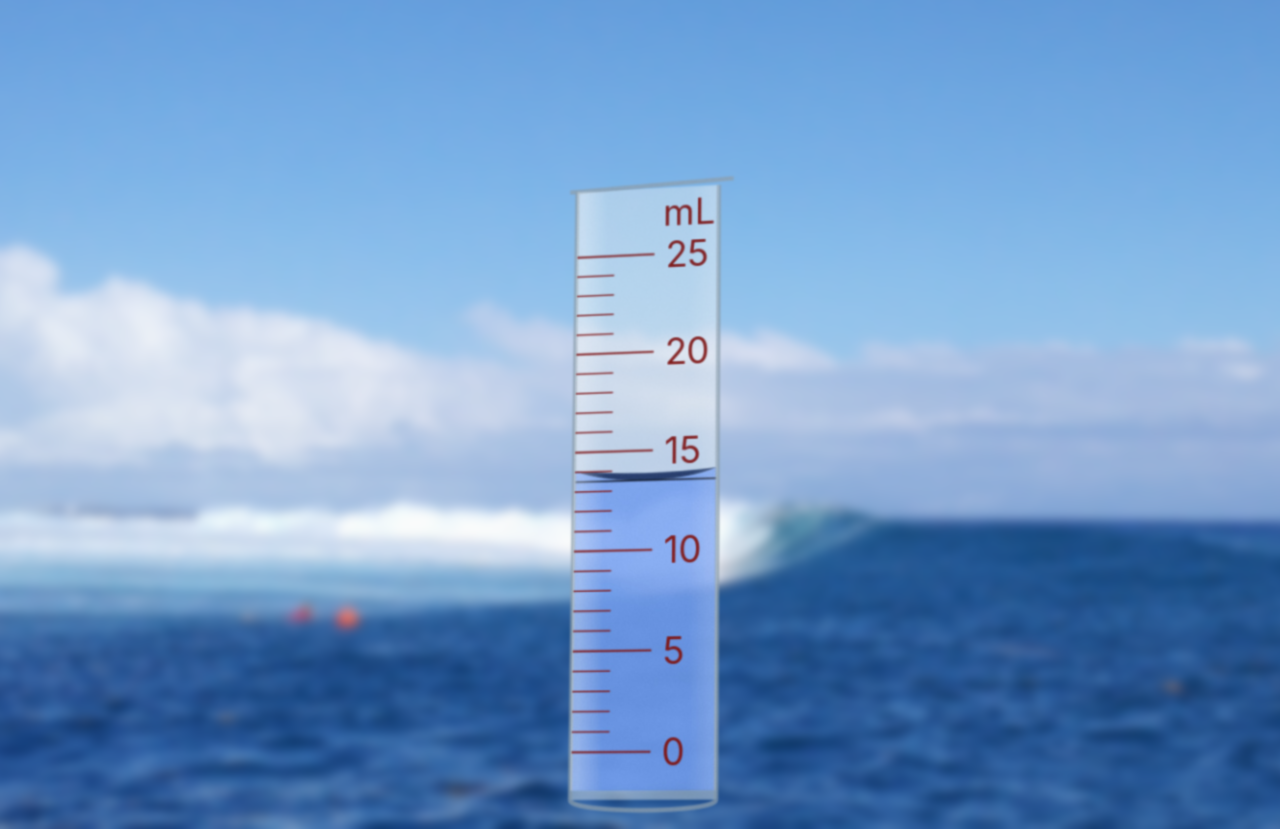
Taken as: 13.5 mL
